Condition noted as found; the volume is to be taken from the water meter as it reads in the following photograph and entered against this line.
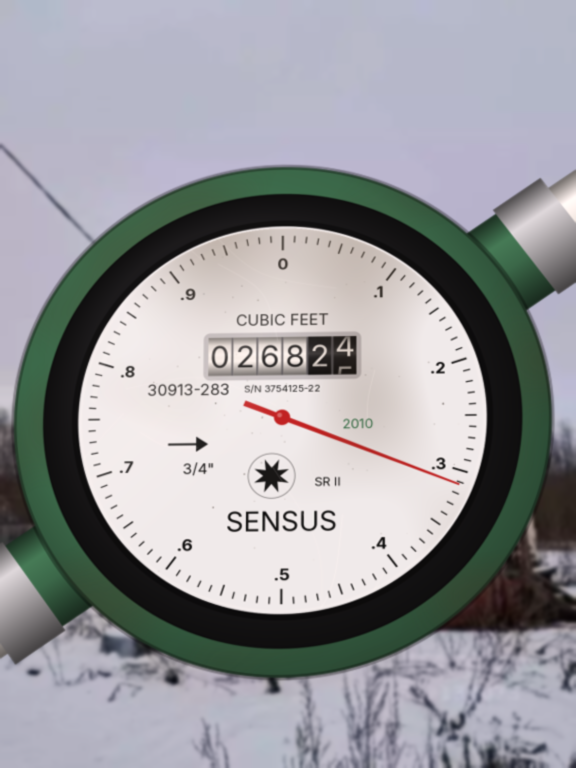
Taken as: 26824.31 ft³
